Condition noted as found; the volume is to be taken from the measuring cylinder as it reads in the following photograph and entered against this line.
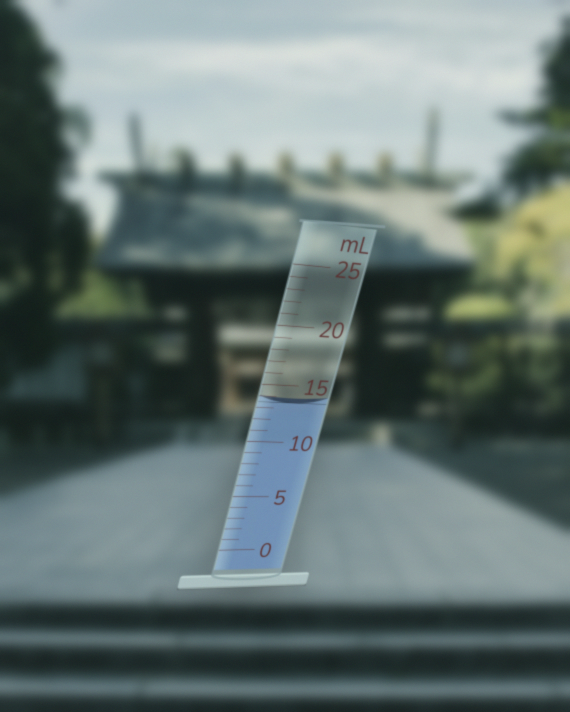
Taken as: 13.5 mL
